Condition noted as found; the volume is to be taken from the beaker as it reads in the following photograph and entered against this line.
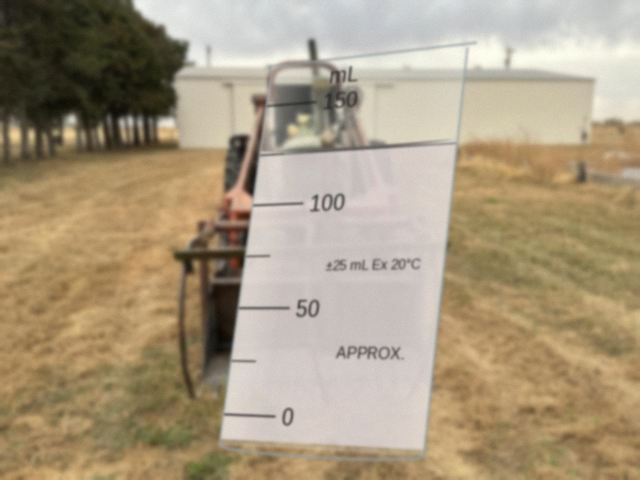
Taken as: 125 mL
